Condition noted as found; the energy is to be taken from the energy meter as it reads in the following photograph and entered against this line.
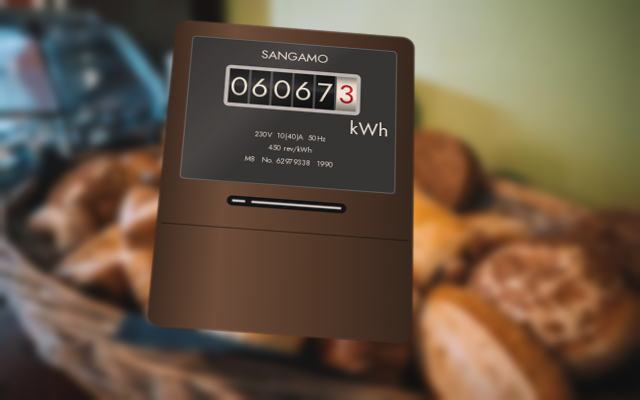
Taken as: 6067.3 kWh
